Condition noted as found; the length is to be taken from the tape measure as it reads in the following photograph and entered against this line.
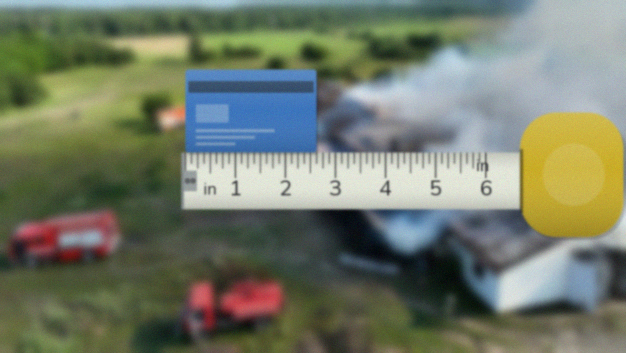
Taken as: 2.625 in
